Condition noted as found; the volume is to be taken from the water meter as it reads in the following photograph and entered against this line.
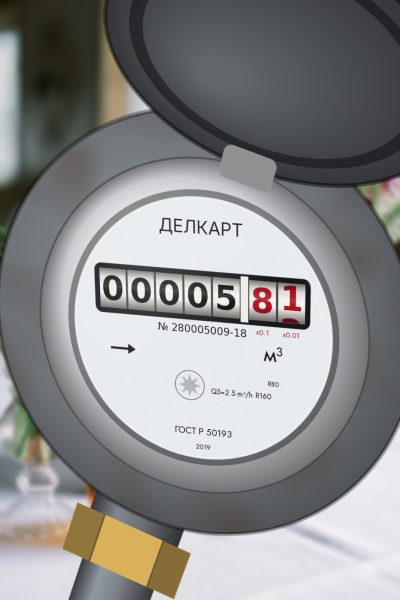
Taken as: 5.81 m³
